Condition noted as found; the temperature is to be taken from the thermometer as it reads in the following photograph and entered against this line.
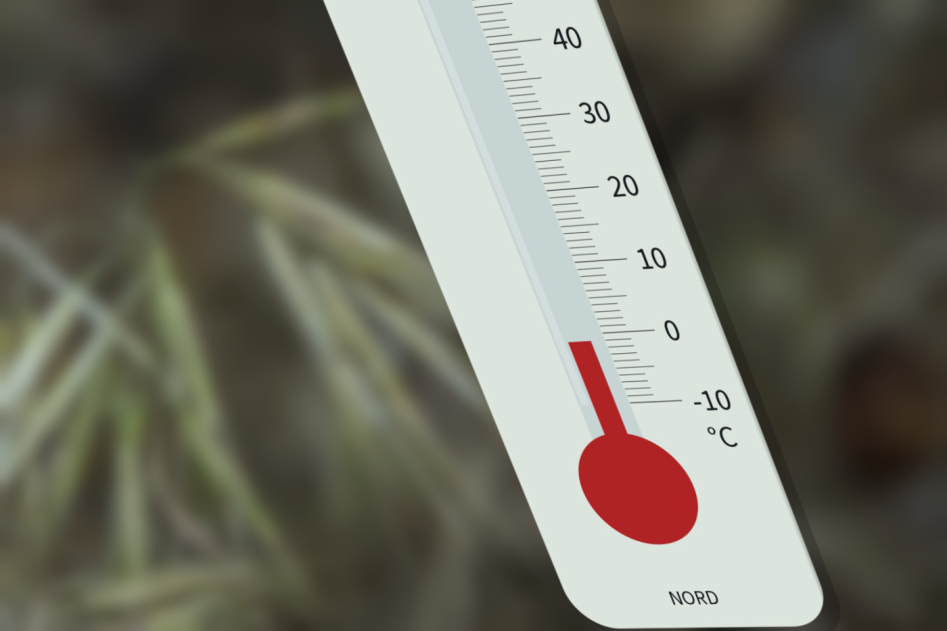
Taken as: -1 °C
